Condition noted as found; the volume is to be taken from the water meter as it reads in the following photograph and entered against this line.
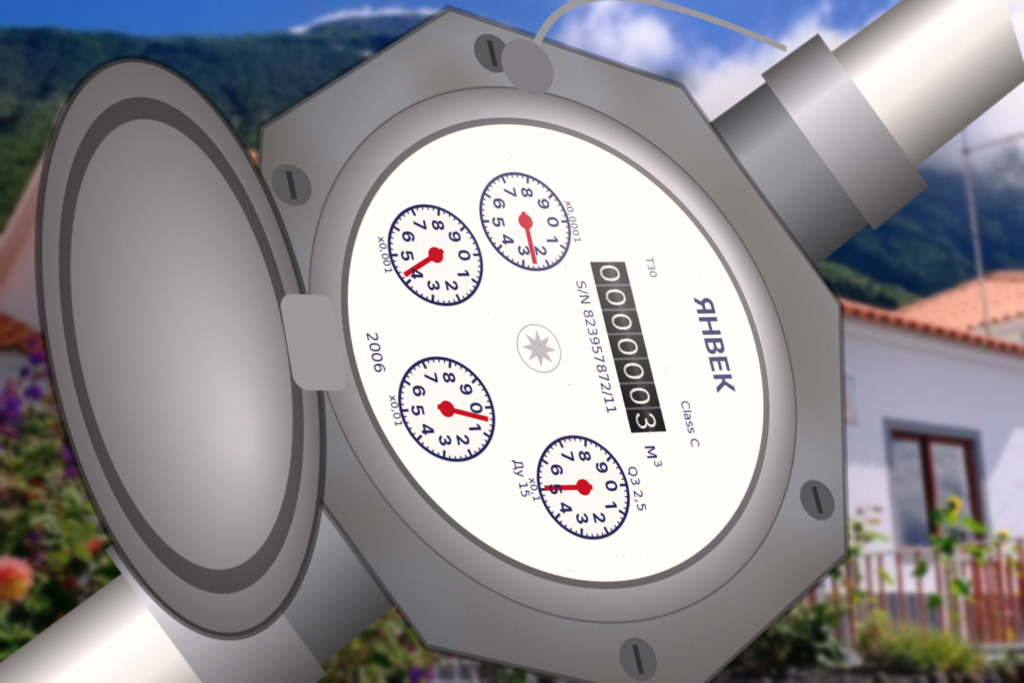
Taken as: 3.5042 m³
